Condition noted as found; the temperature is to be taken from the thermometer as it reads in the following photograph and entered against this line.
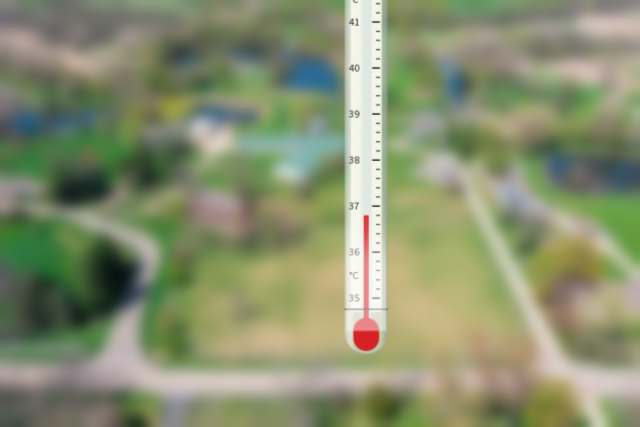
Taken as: 36.8 °C
